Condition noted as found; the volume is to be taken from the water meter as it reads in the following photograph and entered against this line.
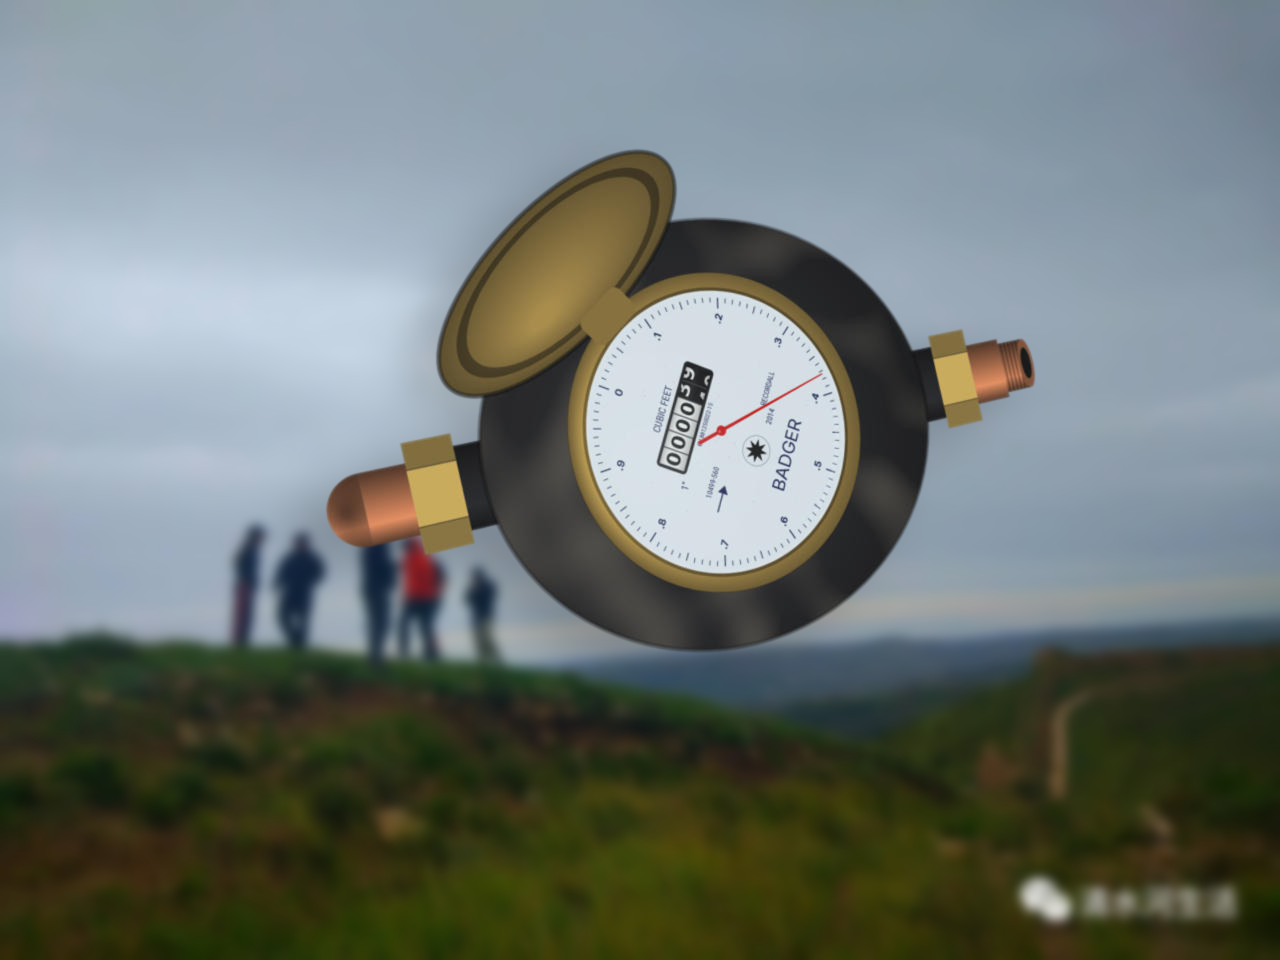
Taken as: 39.37 ft³
